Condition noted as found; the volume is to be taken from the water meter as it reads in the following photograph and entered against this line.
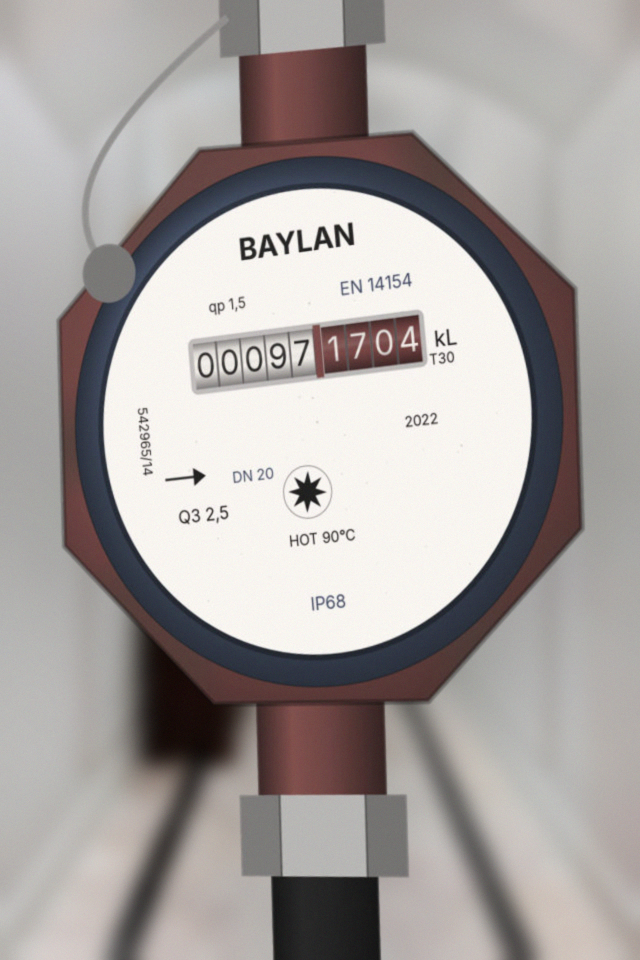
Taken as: 97.1704 kL
